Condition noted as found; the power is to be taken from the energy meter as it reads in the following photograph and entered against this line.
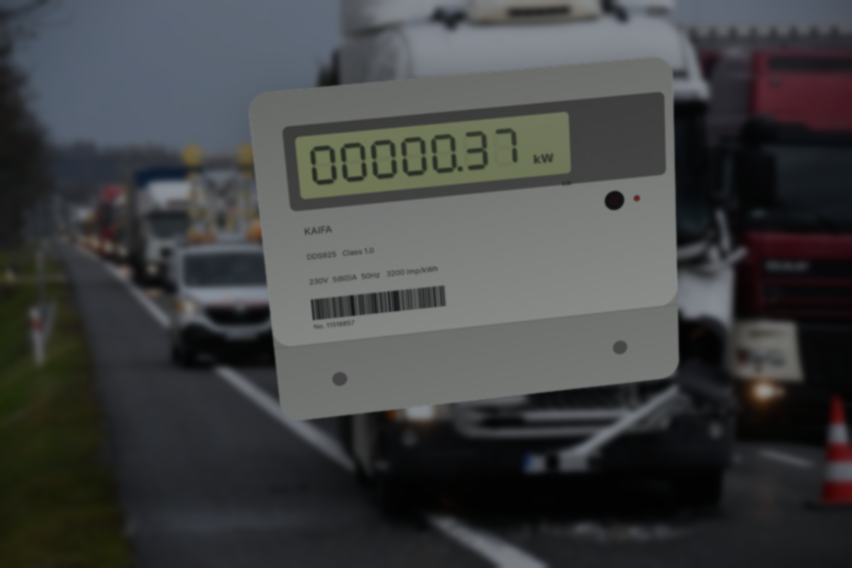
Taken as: 0.37 kW
